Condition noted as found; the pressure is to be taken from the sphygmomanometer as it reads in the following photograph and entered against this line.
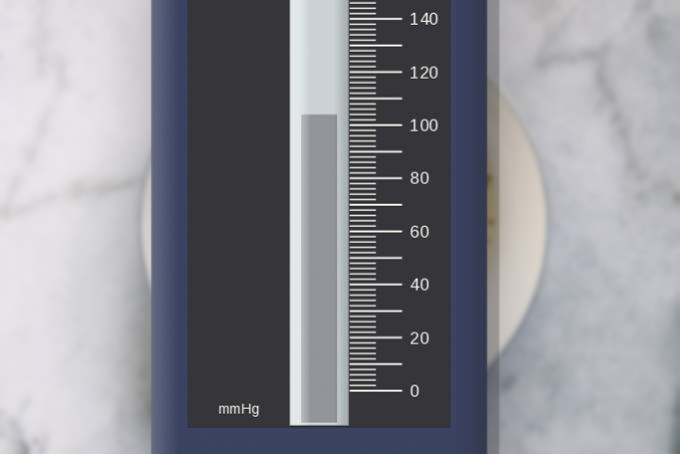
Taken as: 104 mmHg
